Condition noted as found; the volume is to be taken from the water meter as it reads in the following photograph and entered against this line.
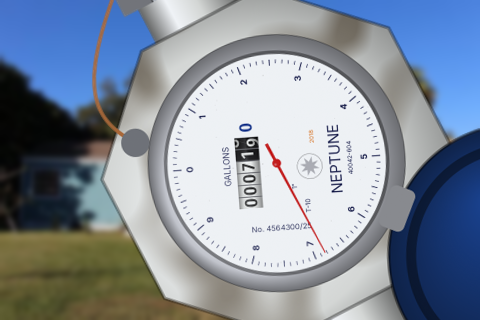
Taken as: 7186.8 gal
